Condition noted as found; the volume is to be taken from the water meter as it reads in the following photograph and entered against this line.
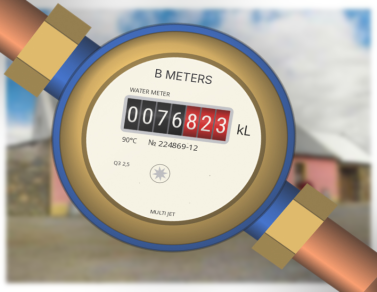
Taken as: 76.823 kL
